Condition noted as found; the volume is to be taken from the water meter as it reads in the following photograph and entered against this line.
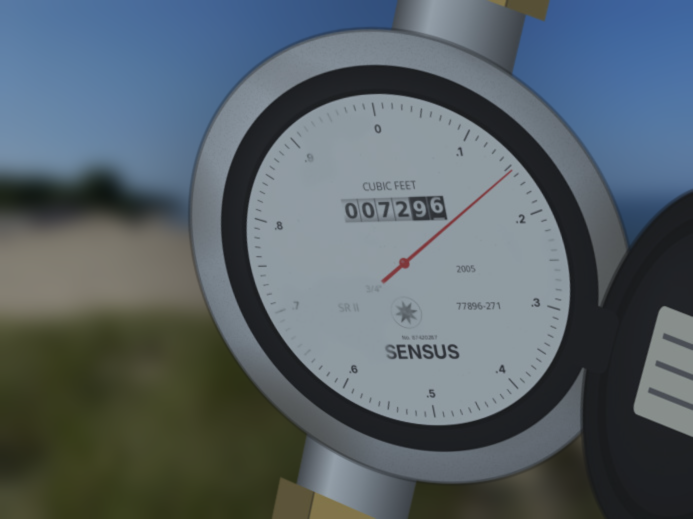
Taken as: 7296.15 ft³
